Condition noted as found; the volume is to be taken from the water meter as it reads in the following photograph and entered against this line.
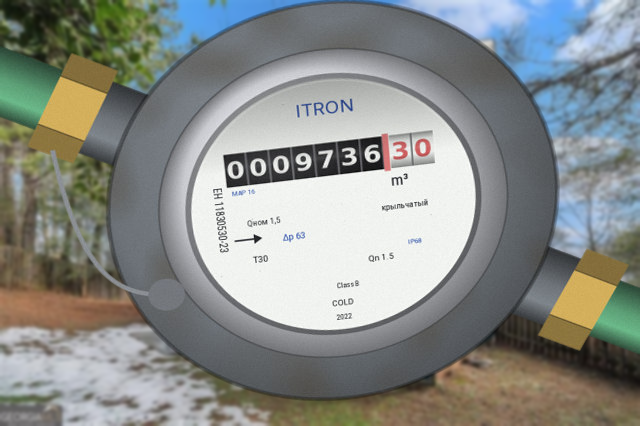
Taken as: 9736.30 m³
